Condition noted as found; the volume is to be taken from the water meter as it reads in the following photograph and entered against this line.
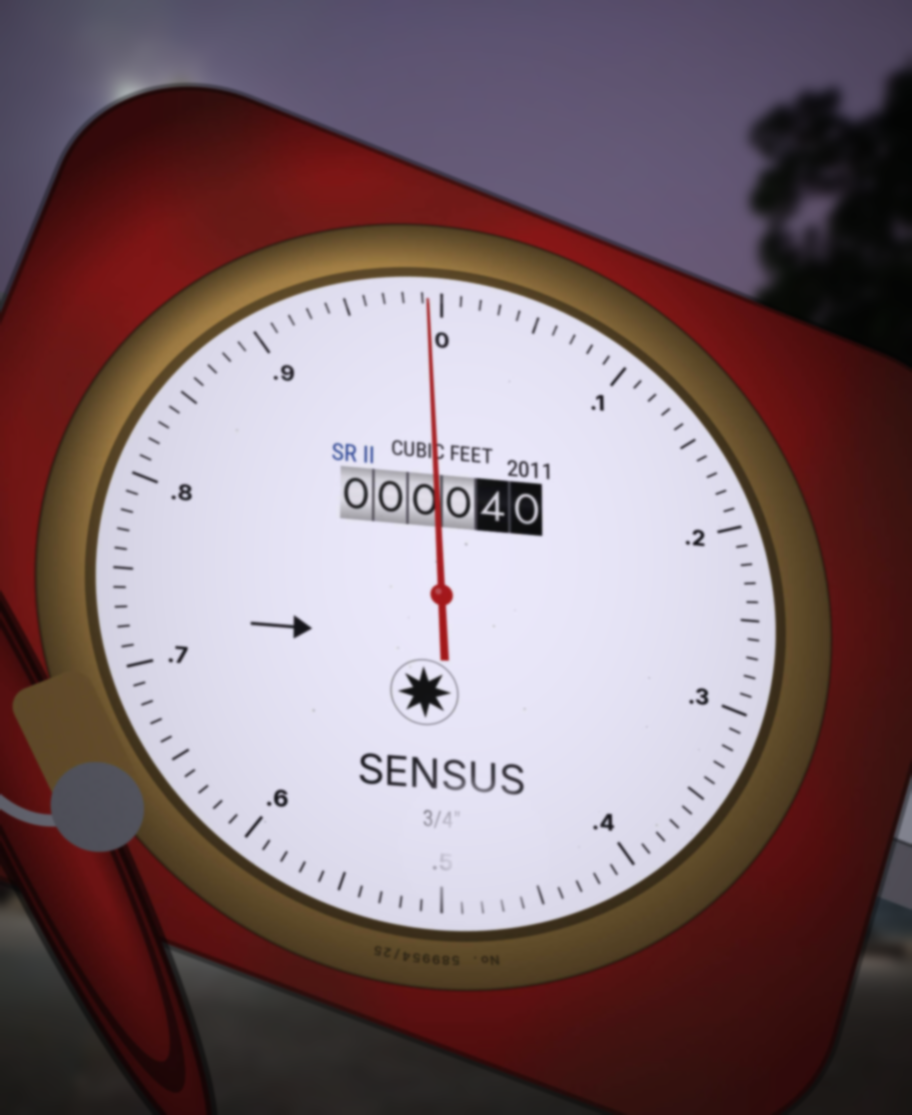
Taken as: 39.99 ft³
